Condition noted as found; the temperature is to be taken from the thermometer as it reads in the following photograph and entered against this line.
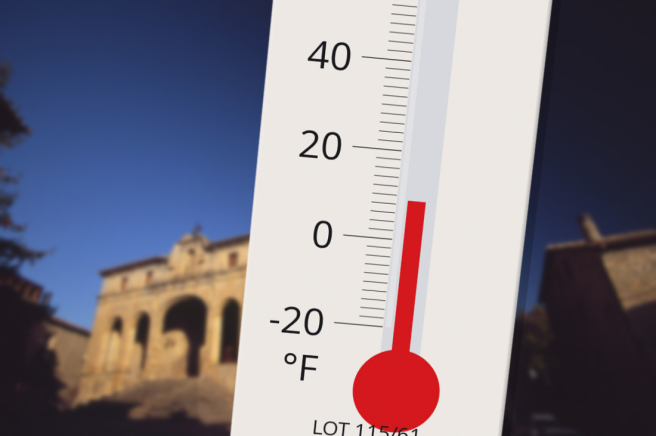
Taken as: 9 °F
